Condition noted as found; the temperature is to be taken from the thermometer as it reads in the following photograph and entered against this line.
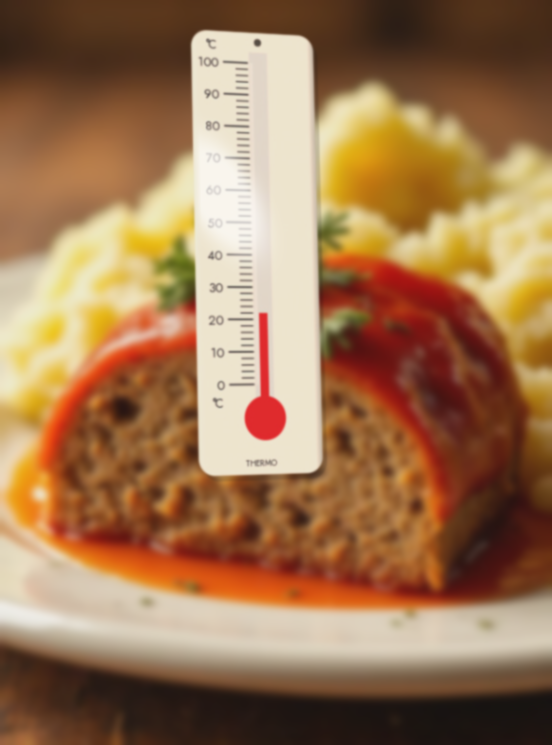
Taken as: 22 °C
